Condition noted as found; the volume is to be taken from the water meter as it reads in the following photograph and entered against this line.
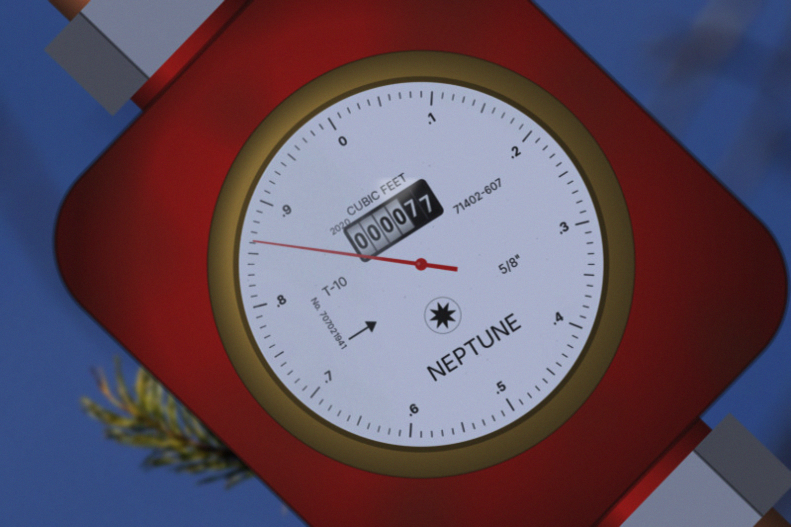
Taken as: 76.86 ft³
